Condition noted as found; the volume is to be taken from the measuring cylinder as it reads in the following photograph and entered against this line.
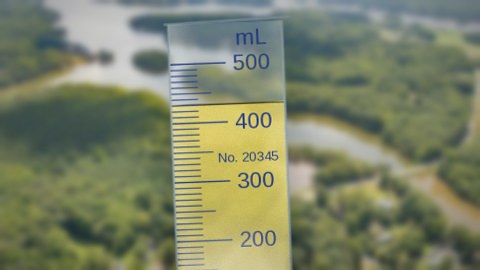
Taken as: 430 mL
